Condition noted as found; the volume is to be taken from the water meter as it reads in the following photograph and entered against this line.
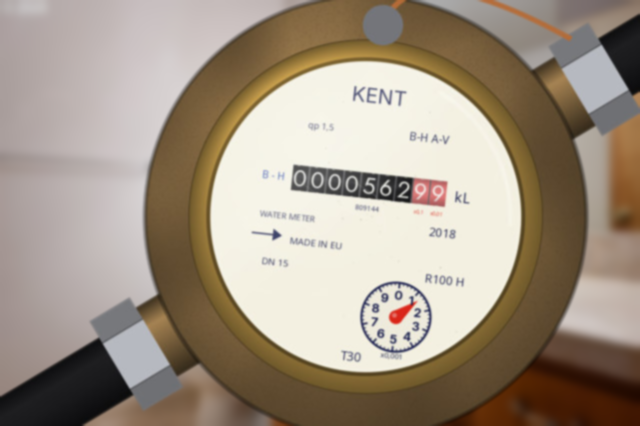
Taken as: 562.991 kL
